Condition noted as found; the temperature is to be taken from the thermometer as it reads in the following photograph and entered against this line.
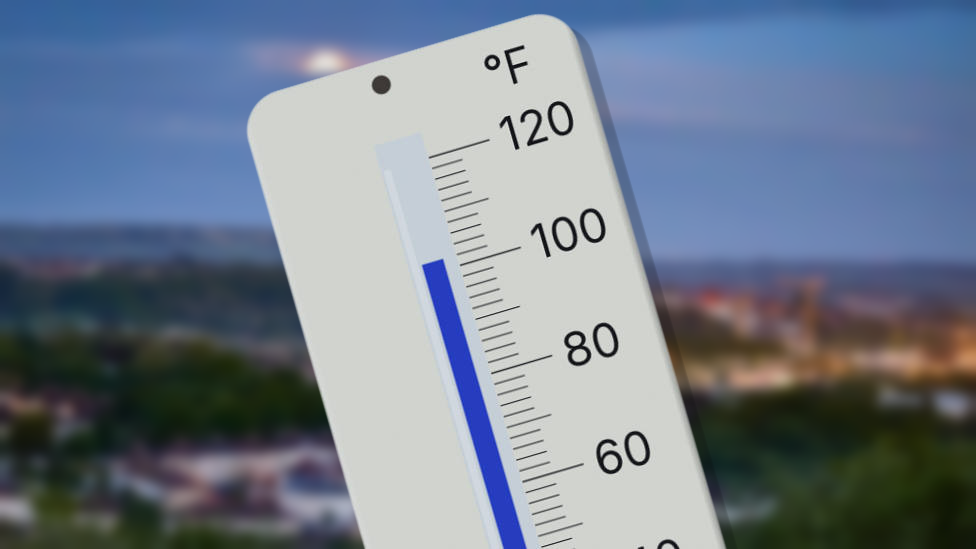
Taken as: 102 °F
